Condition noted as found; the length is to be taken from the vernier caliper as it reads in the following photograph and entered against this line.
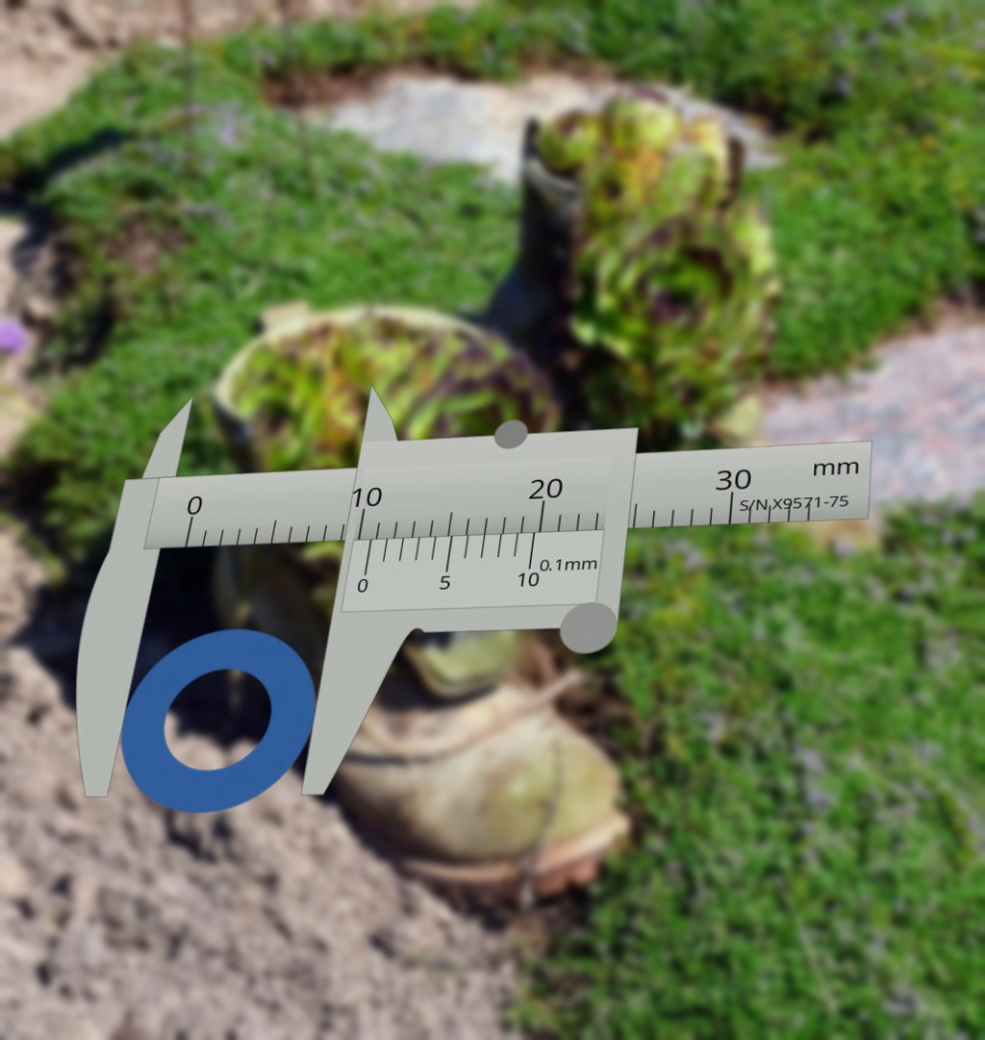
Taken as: 10.7 mm
